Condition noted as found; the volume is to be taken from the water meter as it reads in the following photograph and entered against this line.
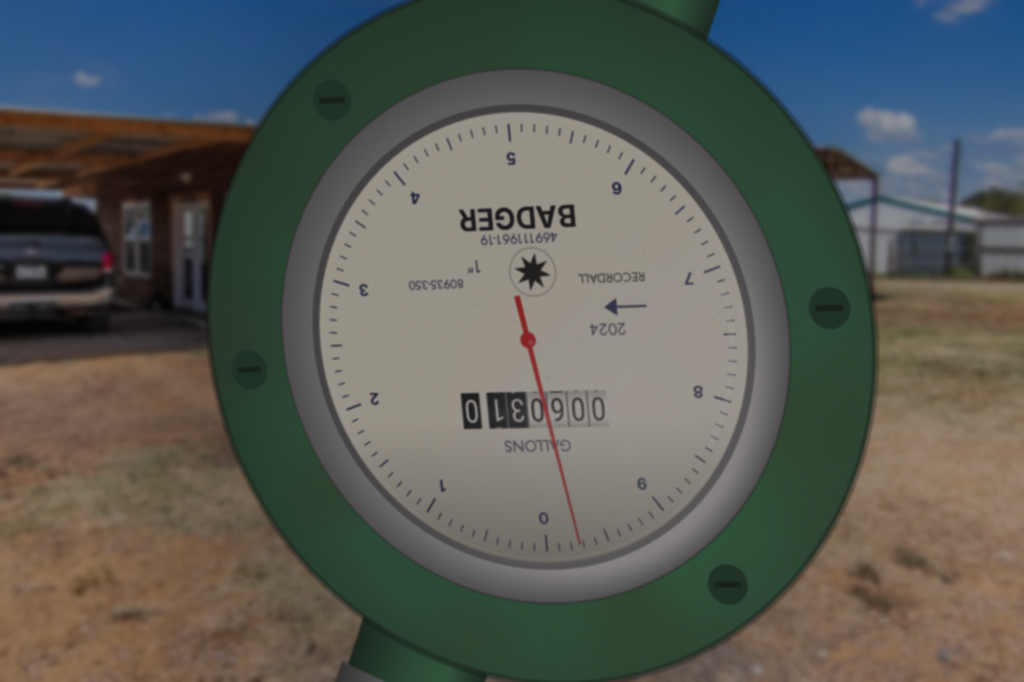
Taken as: 60309.7 gal
